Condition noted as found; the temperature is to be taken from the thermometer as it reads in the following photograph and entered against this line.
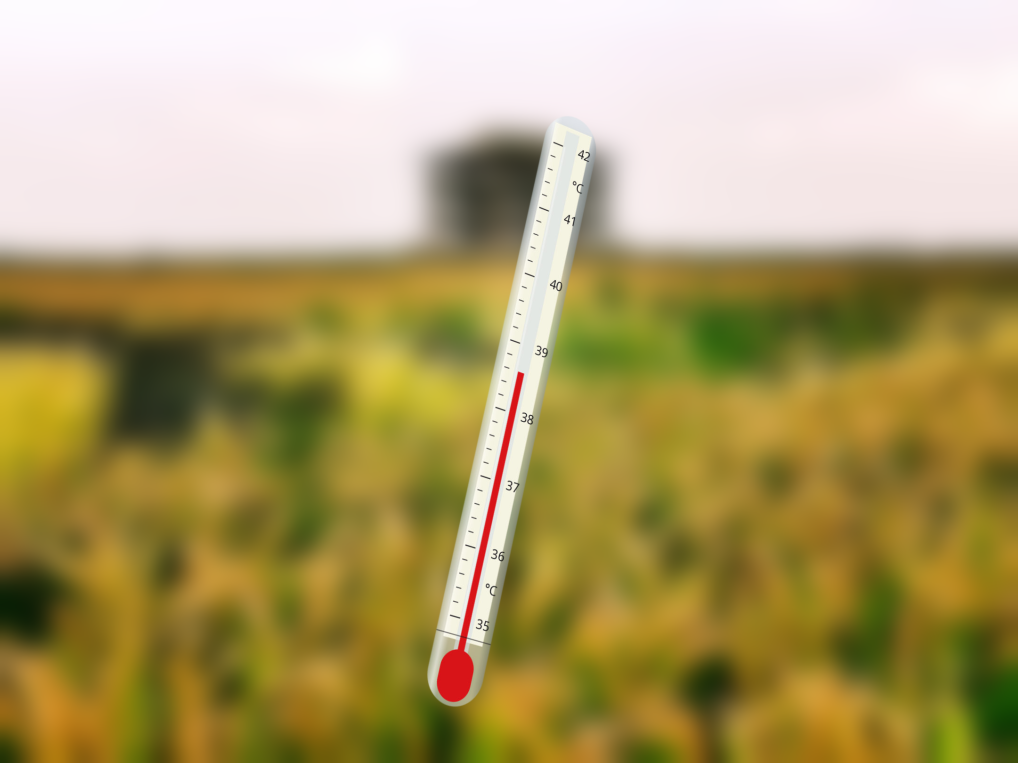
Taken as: 38.6 °C
